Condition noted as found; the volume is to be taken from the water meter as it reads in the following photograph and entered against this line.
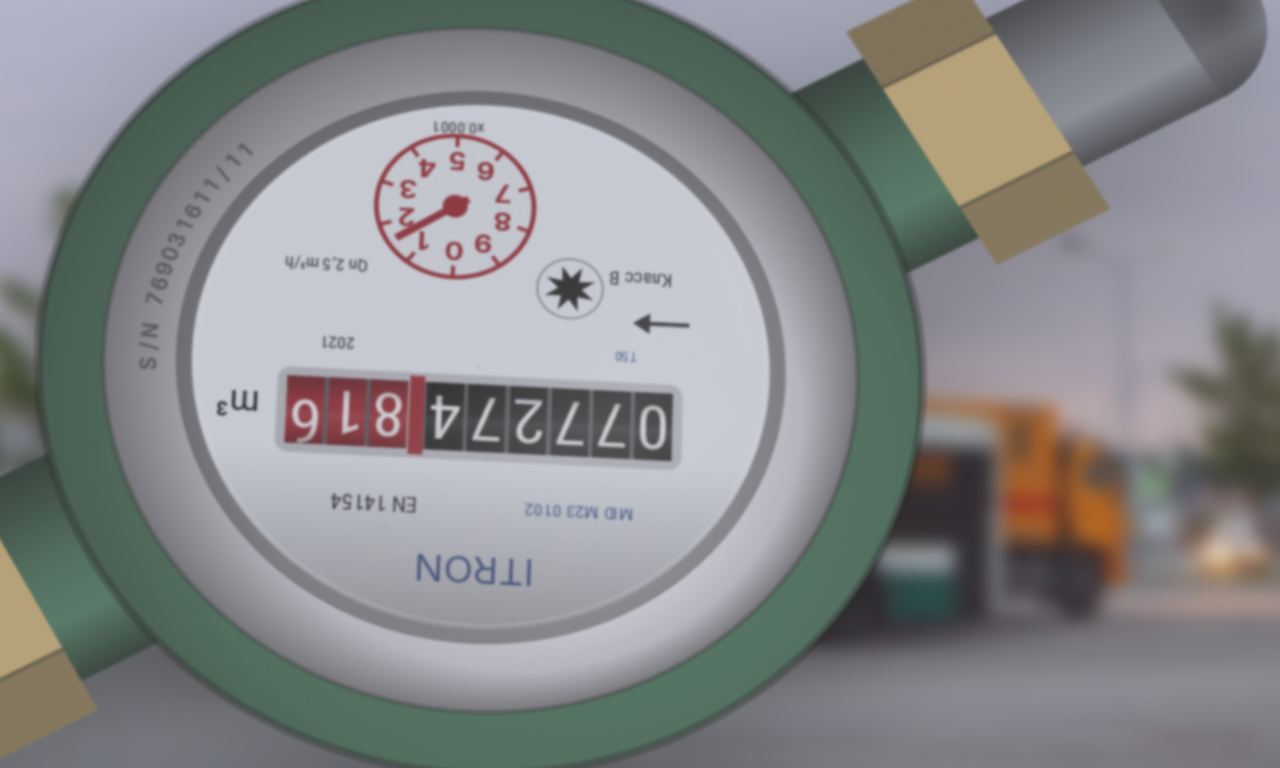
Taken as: 77274.8161 m³
